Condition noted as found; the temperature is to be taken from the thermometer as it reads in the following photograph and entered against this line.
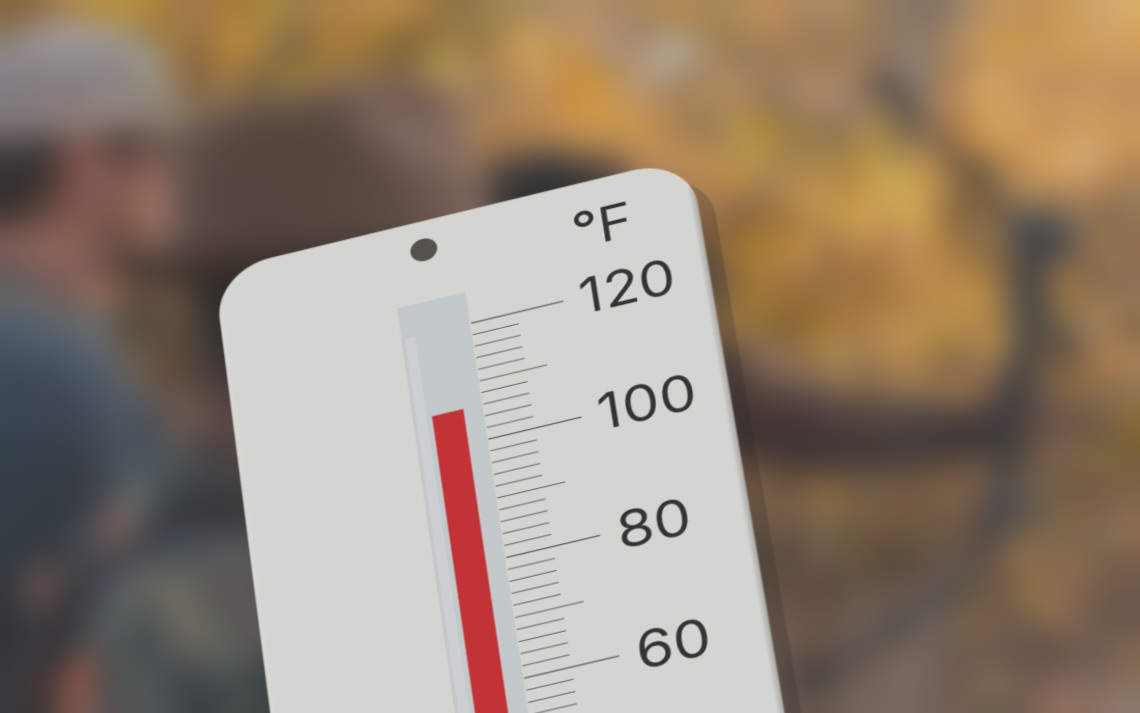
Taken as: 106 °F
